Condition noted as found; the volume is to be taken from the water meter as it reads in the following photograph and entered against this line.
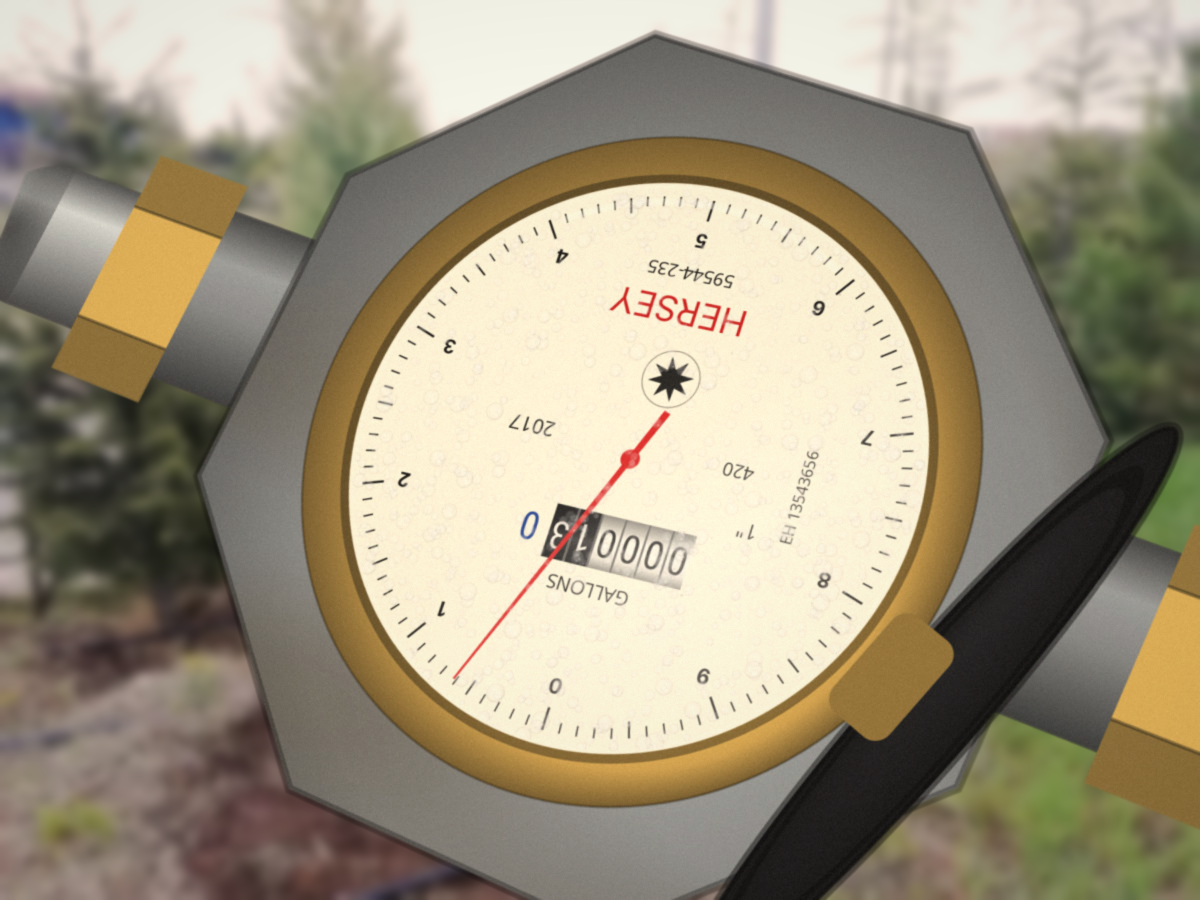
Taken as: 130.6 gal
